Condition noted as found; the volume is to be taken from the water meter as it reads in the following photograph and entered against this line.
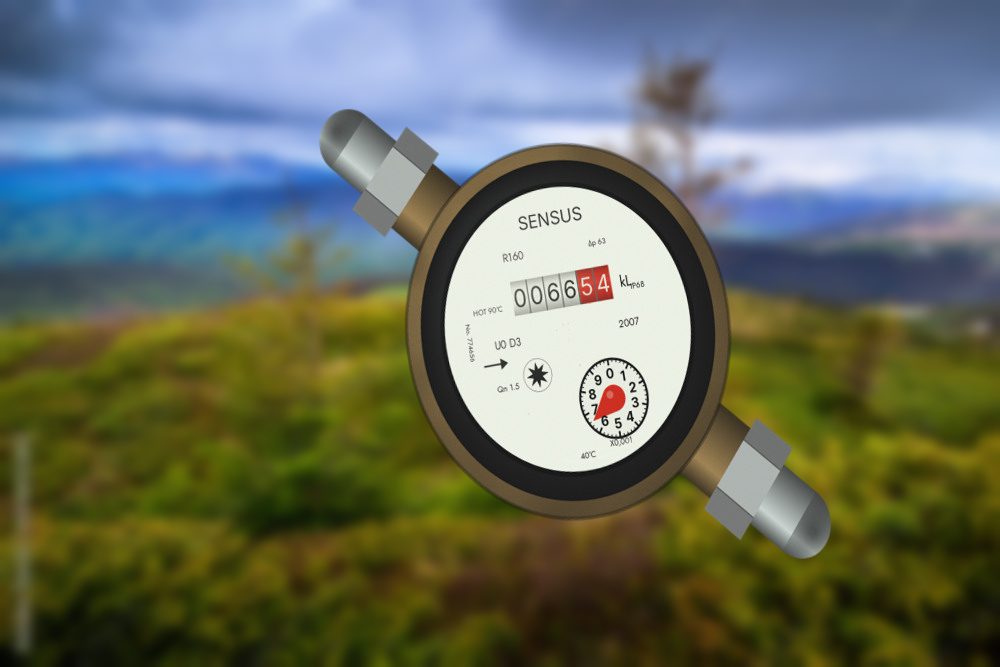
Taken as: 66.546 kL
